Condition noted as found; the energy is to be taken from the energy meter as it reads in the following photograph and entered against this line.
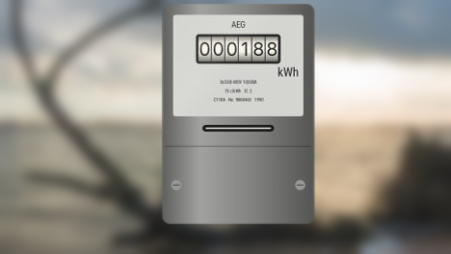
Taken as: 188 kWh
